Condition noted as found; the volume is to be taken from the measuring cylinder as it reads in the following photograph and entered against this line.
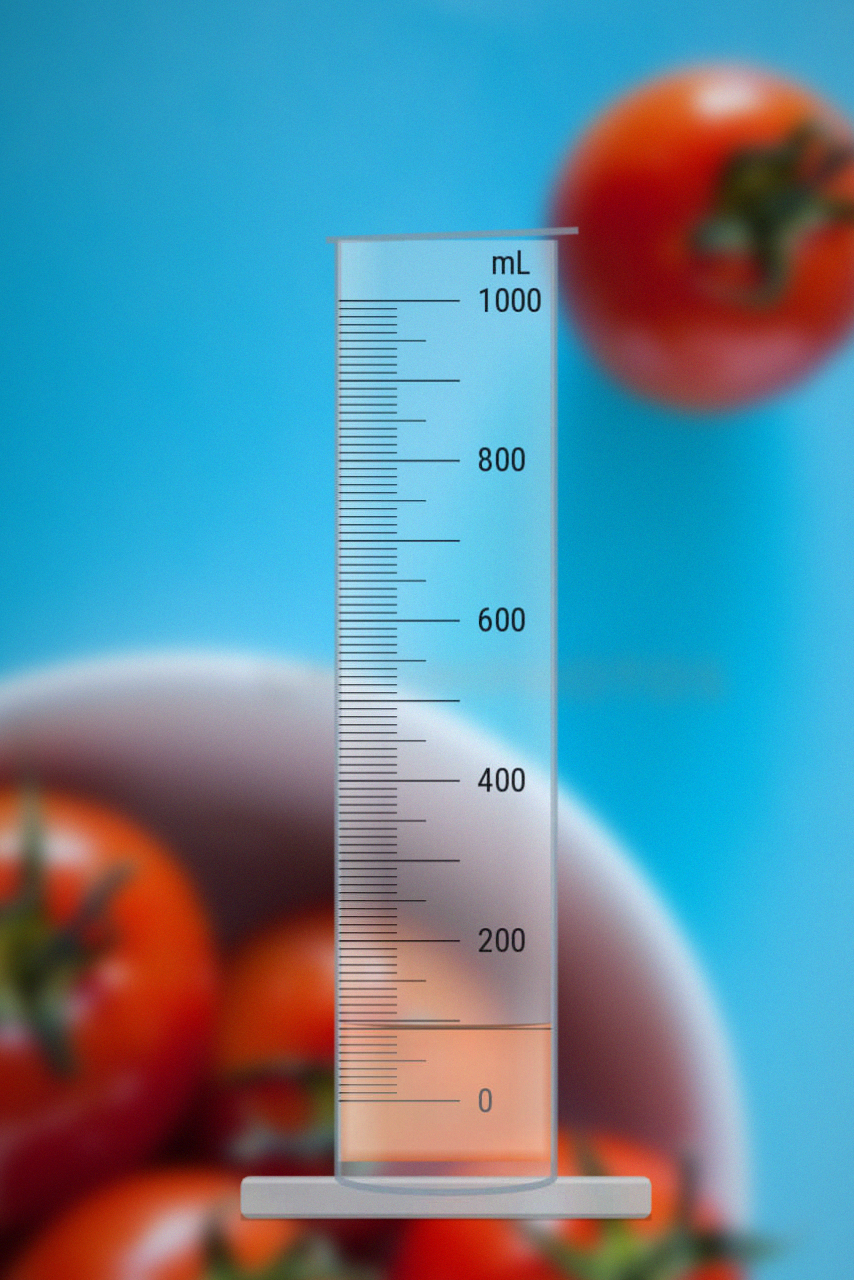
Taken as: 90 mL
